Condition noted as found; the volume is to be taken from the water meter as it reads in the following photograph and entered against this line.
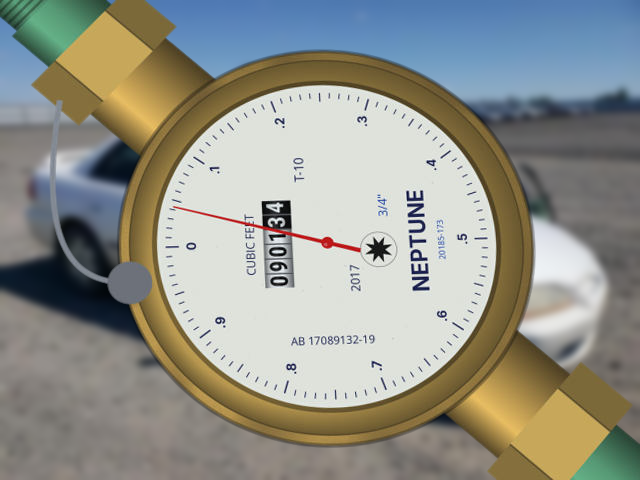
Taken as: 90134.04 ft³
